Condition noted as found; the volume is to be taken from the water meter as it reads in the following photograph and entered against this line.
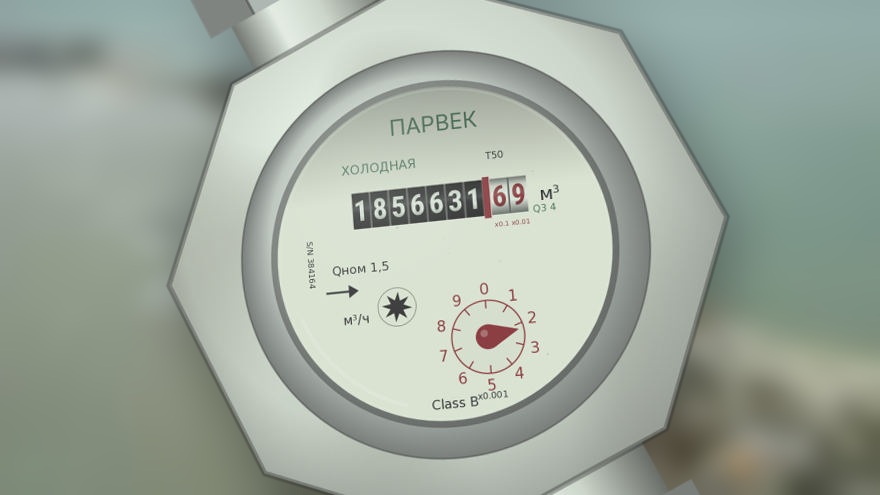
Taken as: 1856631.692 m³
